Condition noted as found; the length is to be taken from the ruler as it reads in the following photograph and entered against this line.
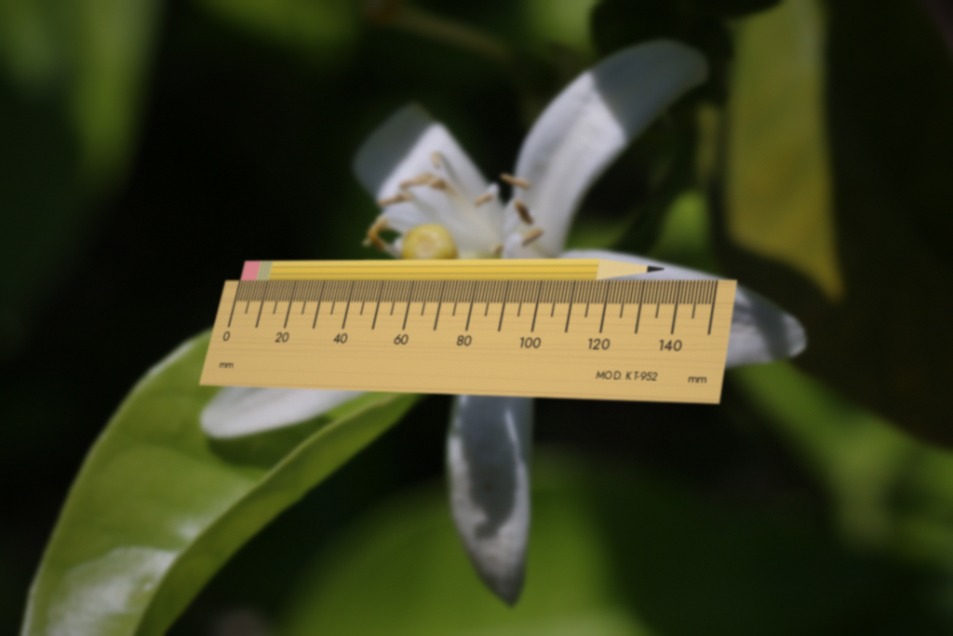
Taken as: 135 mm
